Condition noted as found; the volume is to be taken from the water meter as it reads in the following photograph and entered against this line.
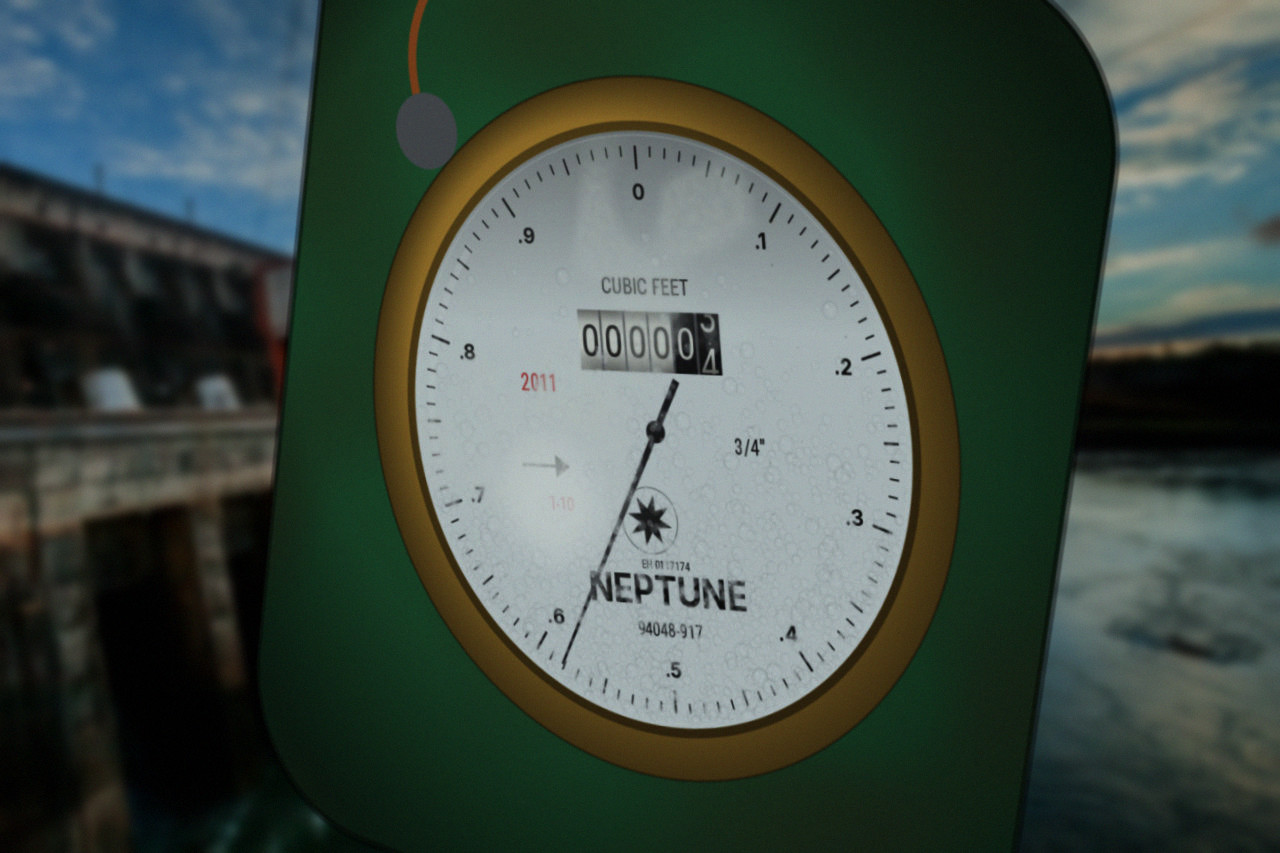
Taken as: 3.58 ft³
